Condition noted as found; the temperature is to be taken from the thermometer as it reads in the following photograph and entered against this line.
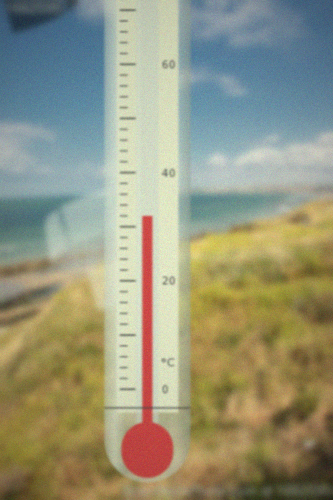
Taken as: 32 °C
